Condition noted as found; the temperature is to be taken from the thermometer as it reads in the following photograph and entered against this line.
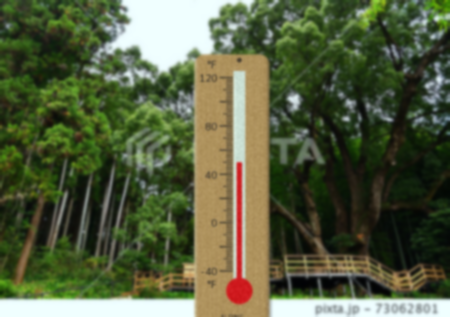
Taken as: 50 °F
